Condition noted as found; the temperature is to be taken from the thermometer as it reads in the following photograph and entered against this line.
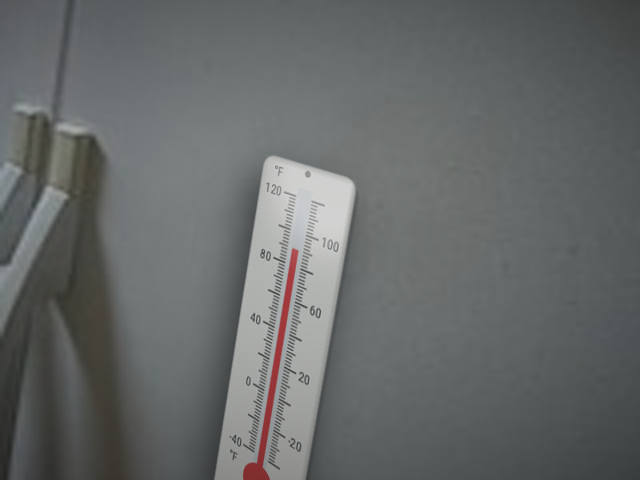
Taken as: 90 °F
